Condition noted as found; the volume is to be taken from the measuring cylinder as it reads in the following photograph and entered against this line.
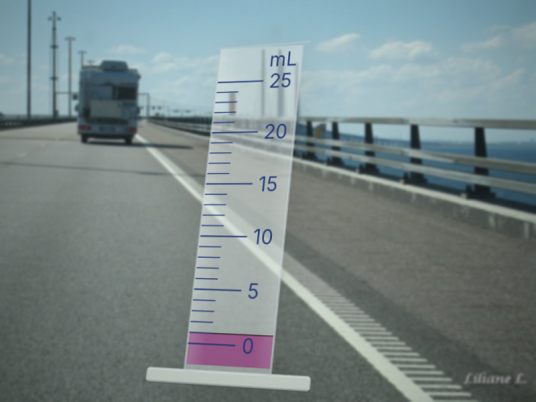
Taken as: 1 mL
